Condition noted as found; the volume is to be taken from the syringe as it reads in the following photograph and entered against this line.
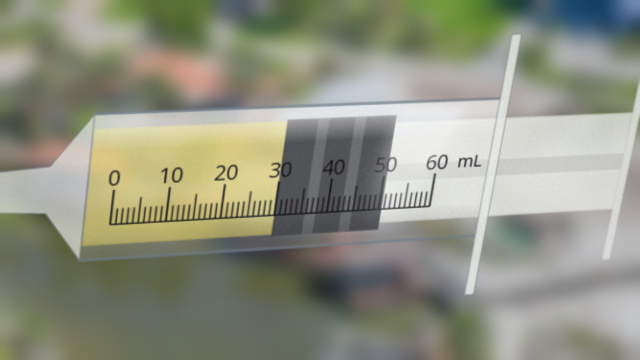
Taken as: 30 mL
